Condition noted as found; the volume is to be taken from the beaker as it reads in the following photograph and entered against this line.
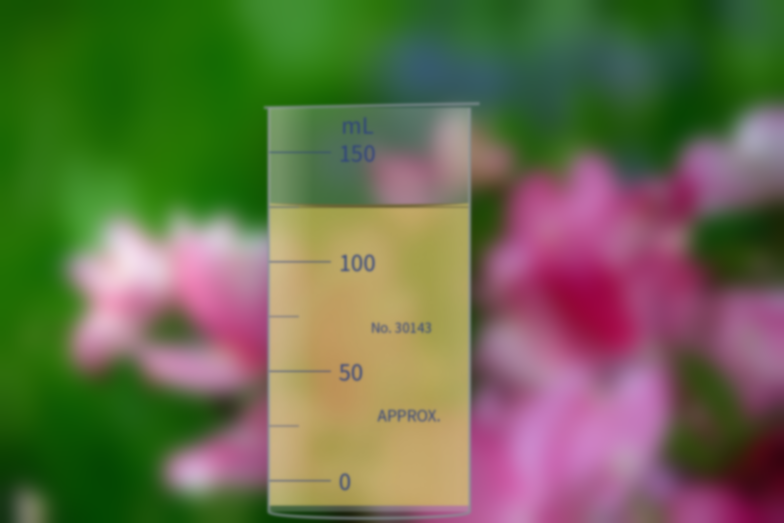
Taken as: 125 mL
